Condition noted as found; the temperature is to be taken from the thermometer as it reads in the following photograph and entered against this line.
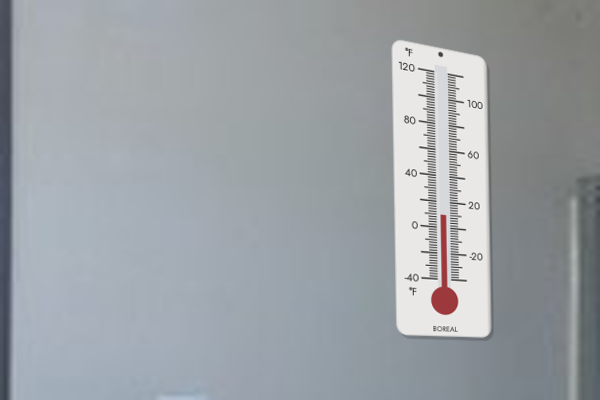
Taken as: 10 °F
